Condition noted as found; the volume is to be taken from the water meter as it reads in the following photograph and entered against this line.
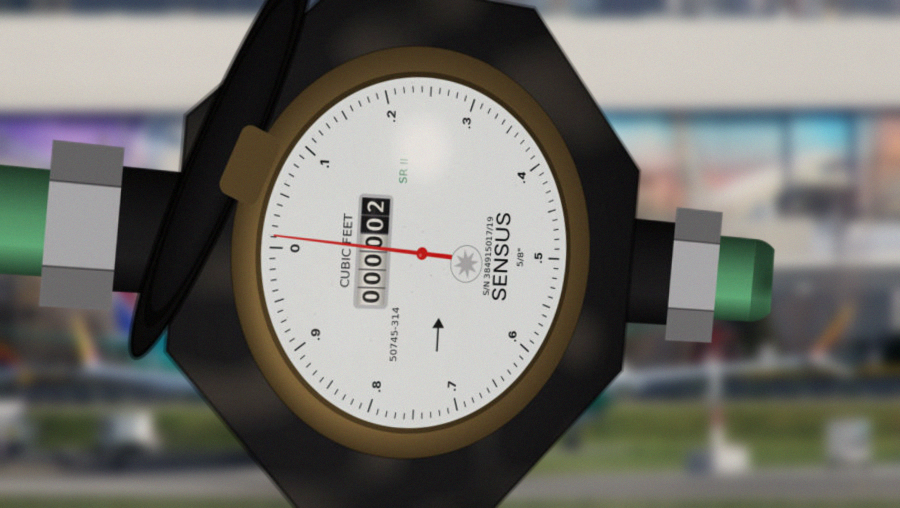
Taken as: 2.01 ft³
